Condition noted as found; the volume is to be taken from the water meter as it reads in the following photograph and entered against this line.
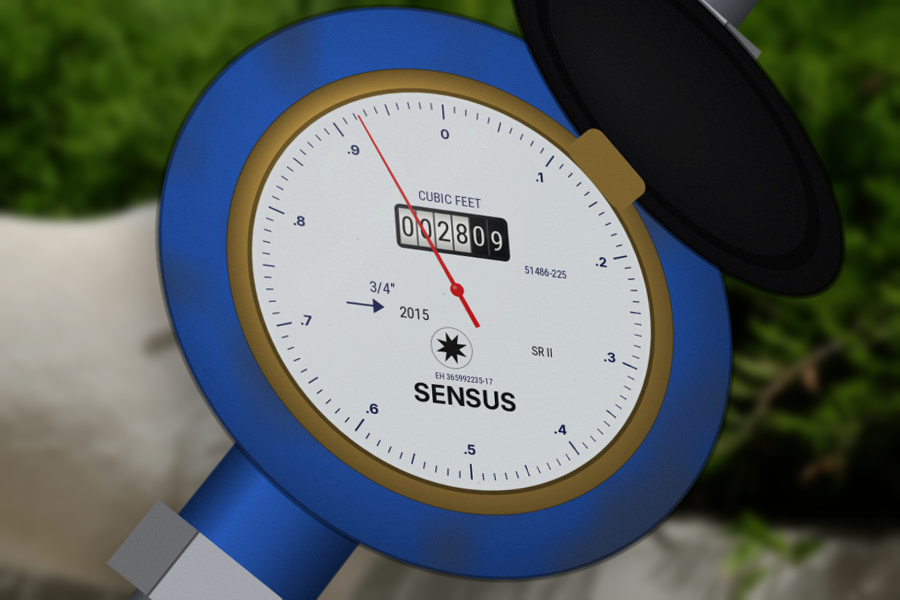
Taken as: 2808.92 ft³
